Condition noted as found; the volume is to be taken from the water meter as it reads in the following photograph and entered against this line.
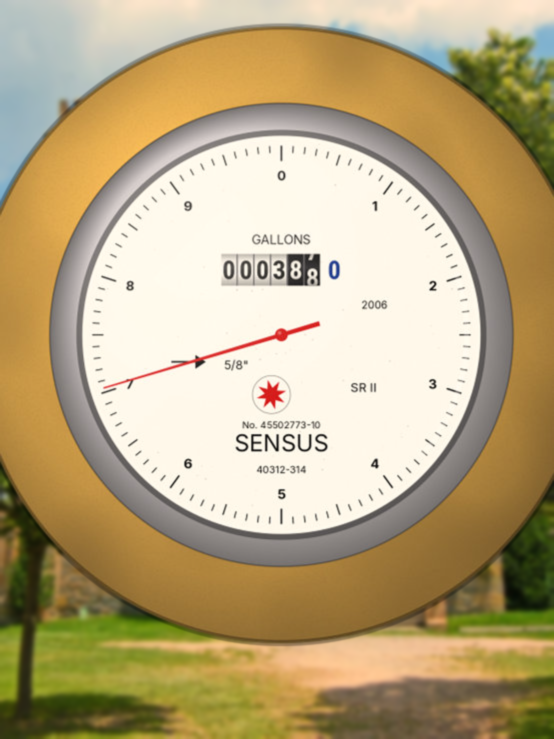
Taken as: 3877.0 gal
